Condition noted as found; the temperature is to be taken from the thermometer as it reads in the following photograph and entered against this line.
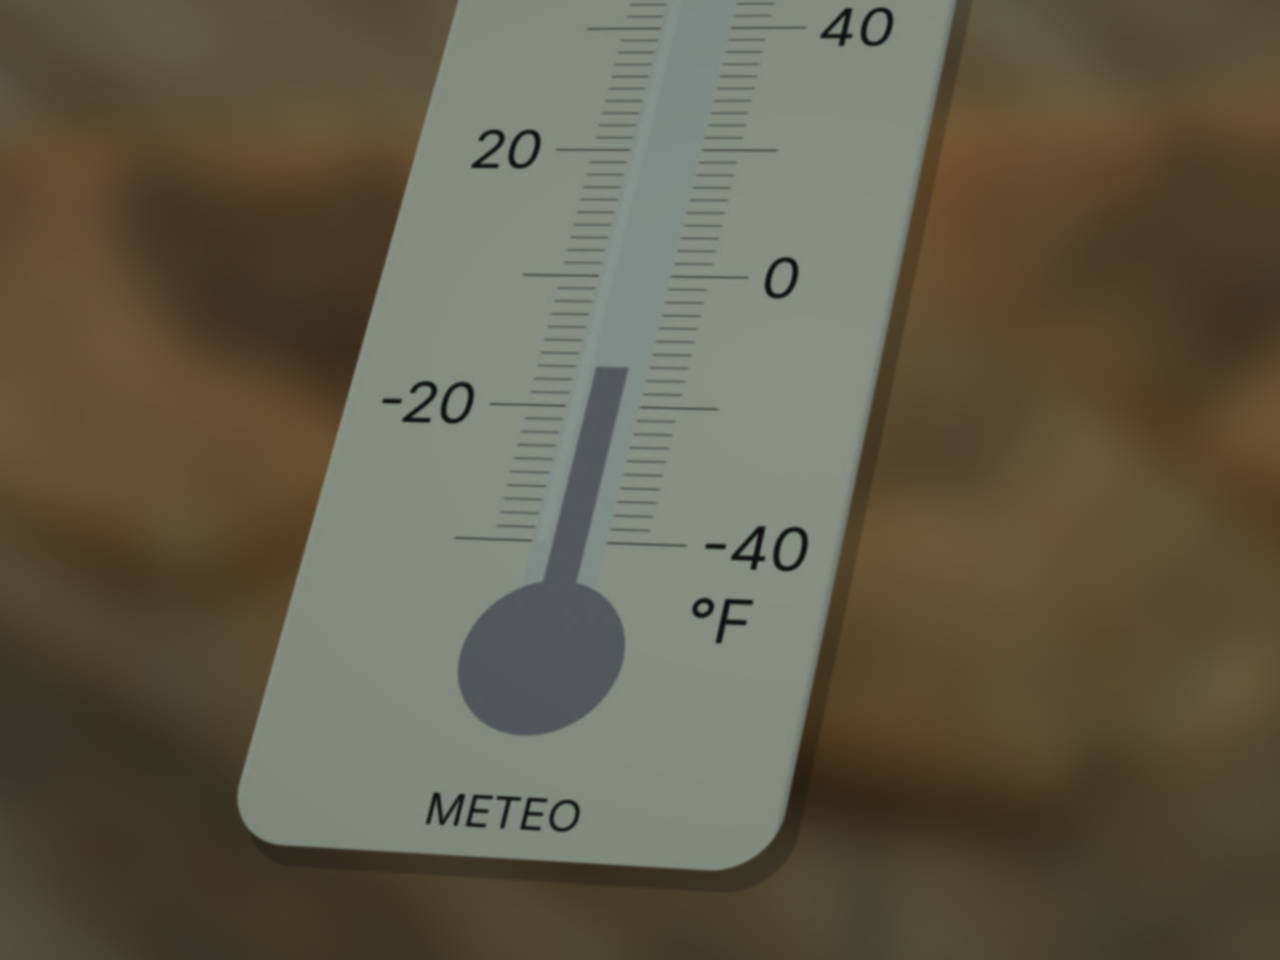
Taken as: -14 °F
